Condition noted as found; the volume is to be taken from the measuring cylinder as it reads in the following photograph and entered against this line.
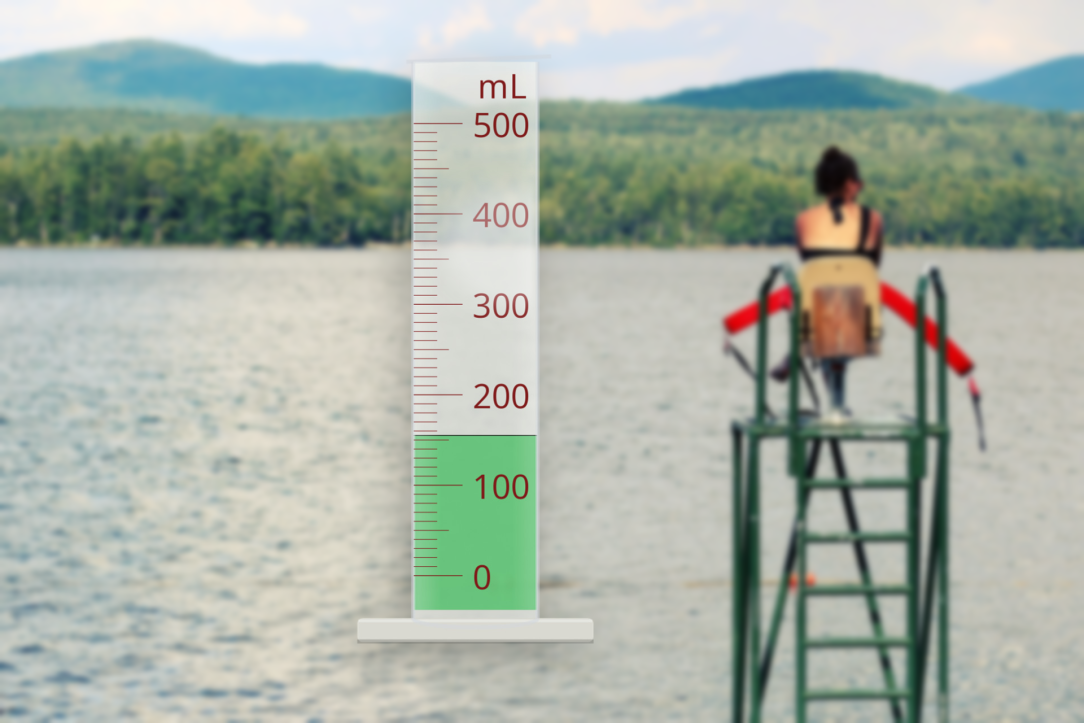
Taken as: 155 mL
